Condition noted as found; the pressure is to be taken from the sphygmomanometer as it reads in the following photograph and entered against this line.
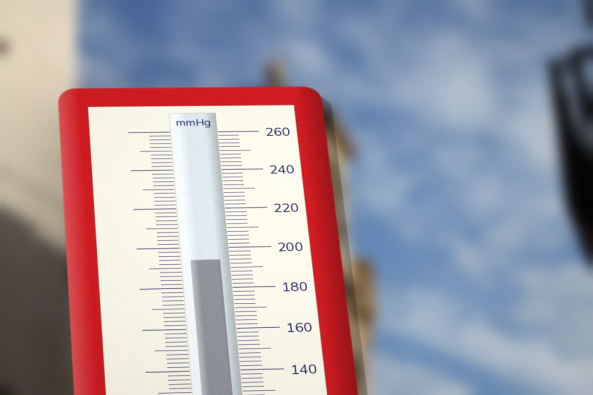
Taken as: 194 mmHg
